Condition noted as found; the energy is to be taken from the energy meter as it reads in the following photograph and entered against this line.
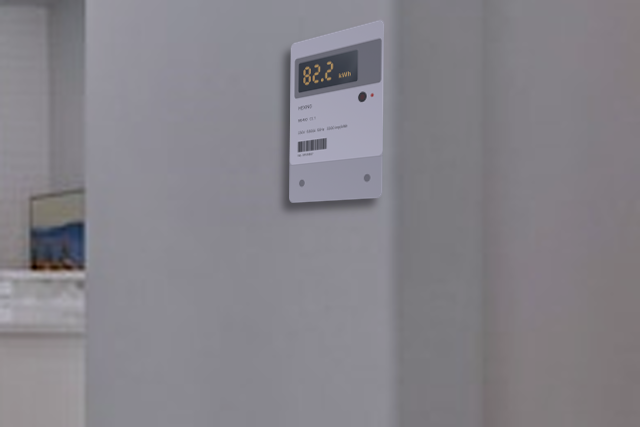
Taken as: 82.2 kWh
